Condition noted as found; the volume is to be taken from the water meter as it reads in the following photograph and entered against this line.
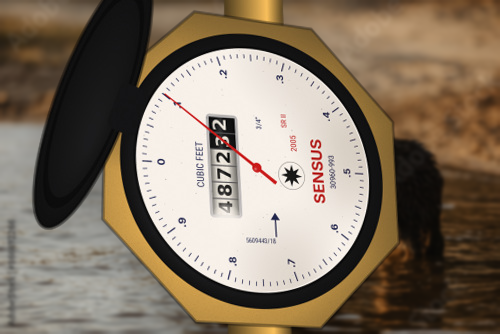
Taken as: 487232.10 ft³
